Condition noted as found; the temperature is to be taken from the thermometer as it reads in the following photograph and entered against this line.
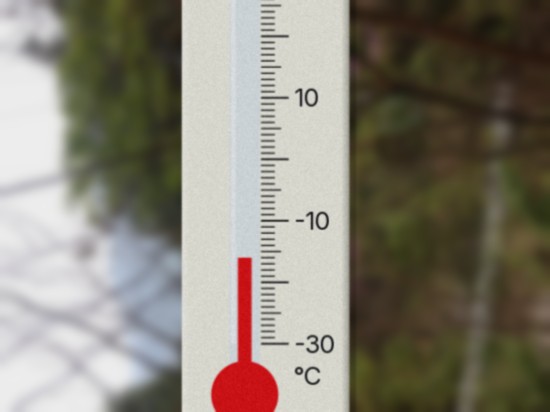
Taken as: -16 °C
